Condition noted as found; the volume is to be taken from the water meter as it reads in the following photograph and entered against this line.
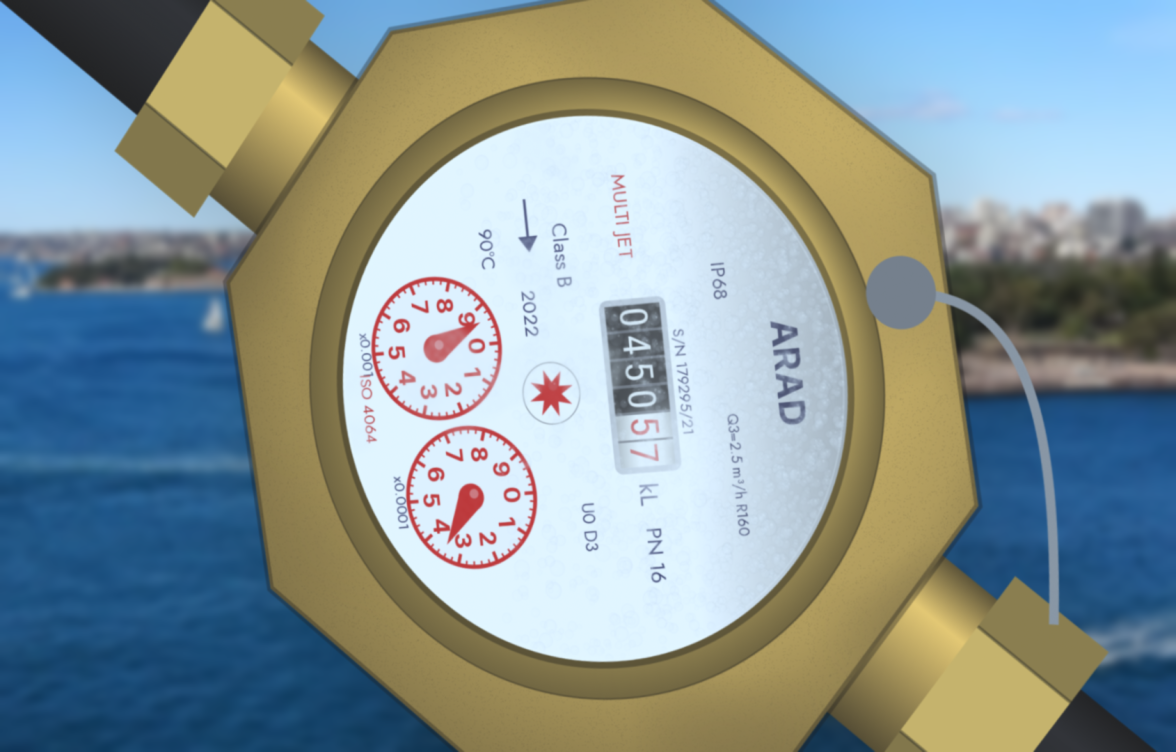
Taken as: 450.5693 kL
